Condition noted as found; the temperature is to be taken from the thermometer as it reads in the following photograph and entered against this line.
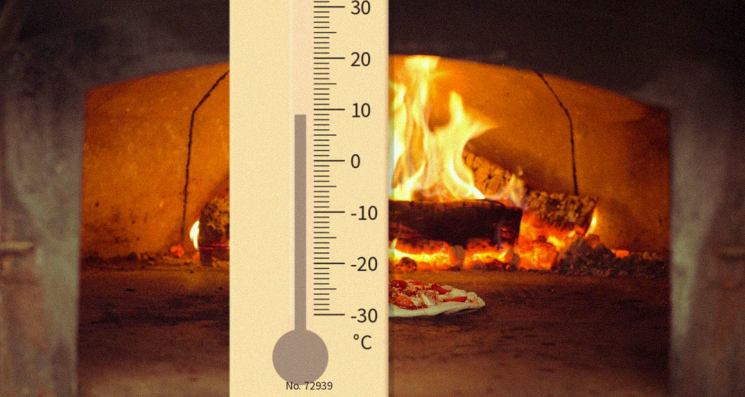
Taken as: 9 °C
